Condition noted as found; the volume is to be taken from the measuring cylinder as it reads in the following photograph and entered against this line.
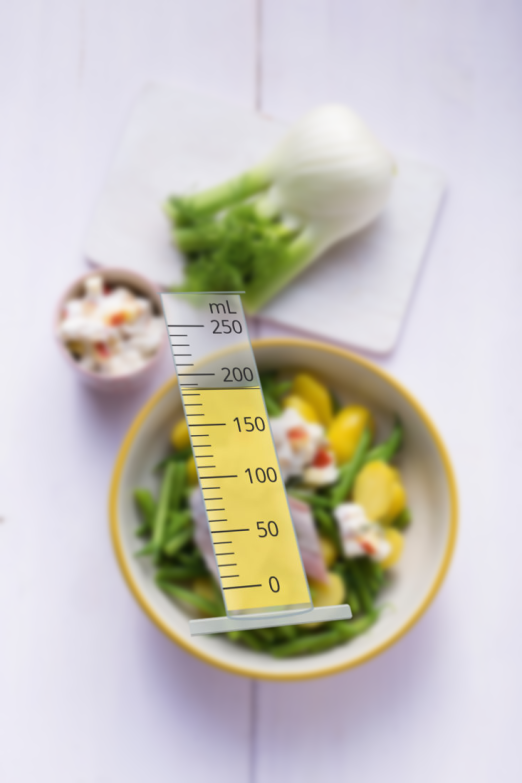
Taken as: 185 mL
